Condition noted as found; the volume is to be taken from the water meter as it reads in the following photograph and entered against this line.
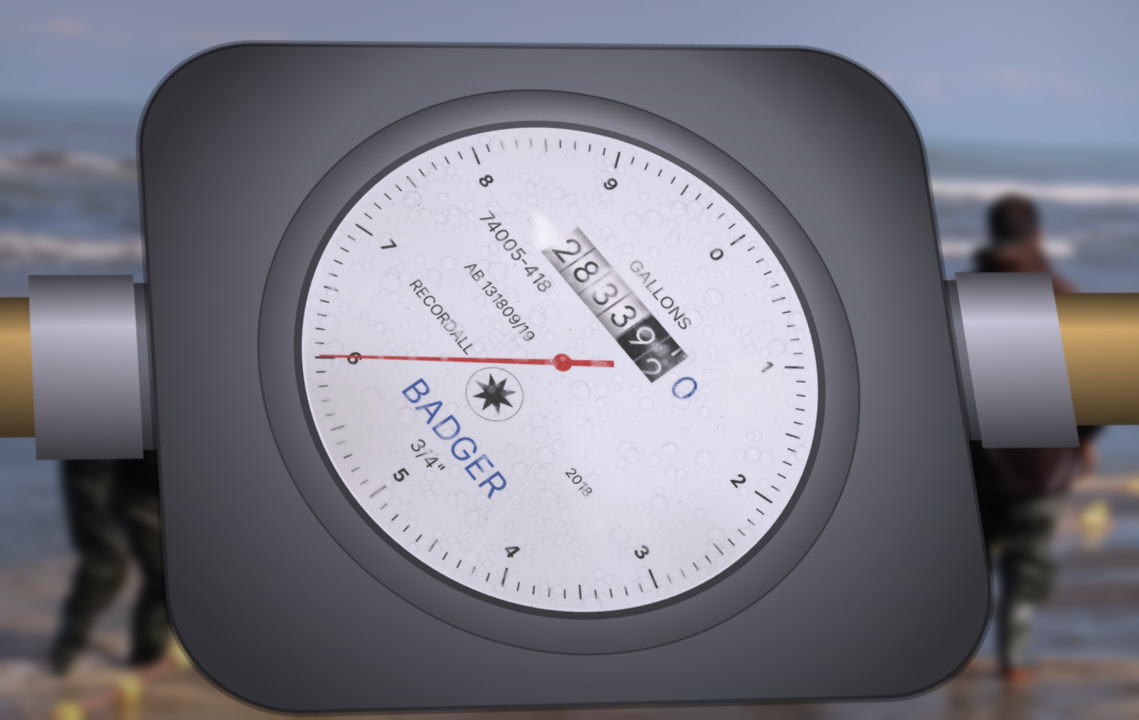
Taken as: 2833916.0 gal
